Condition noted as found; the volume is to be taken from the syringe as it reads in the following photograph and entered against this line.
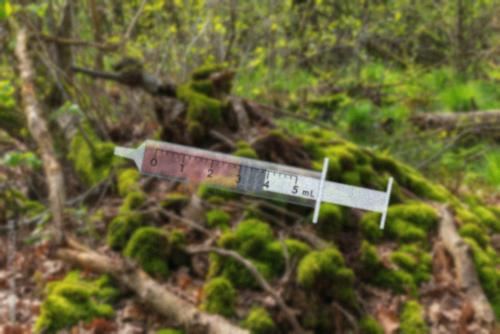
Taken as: 3 mL
